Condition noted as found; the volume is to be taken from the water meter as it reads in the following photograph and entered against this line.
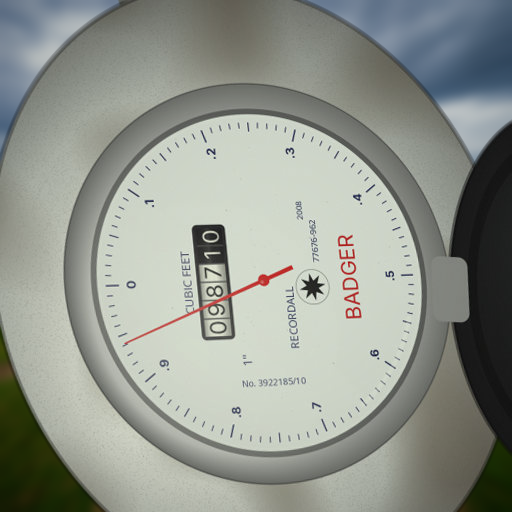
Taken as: 98709.94 ft³
